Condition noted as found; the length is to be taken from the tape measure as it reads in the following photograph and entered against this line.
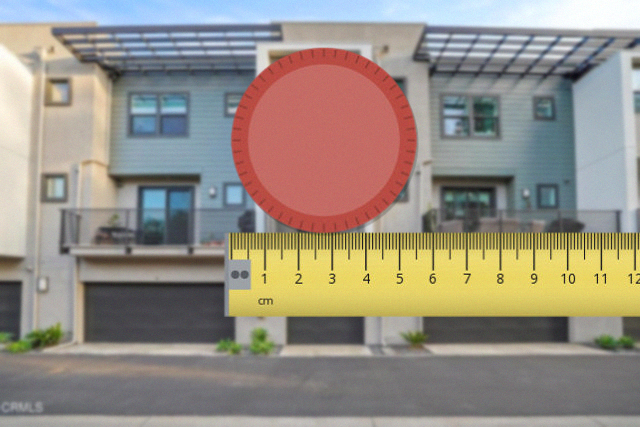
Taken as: 5.5 cm
